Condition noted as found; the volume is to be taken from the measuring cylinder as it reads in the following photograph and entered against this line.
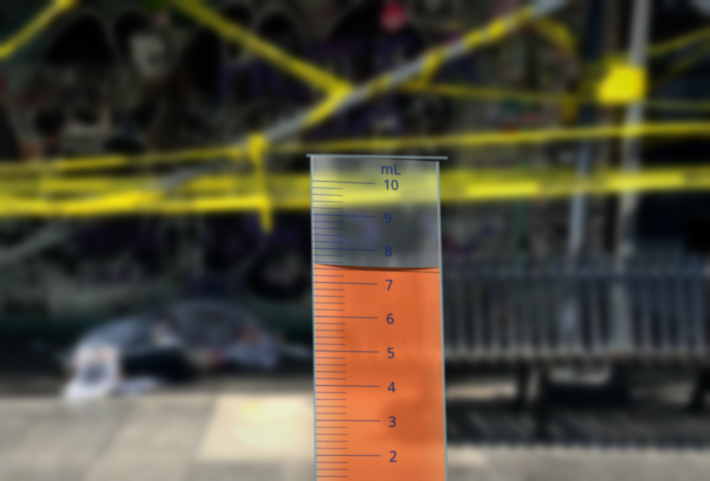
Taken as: 7.4 mL
